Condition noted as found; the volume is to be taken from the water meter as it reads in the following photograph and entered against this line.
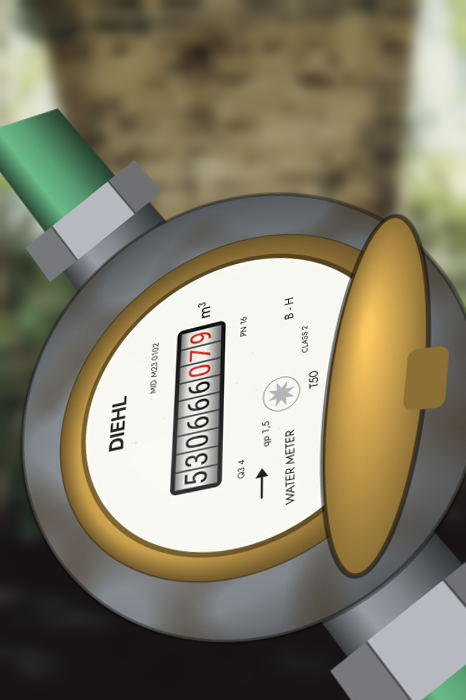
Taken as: 530666.079 m³
